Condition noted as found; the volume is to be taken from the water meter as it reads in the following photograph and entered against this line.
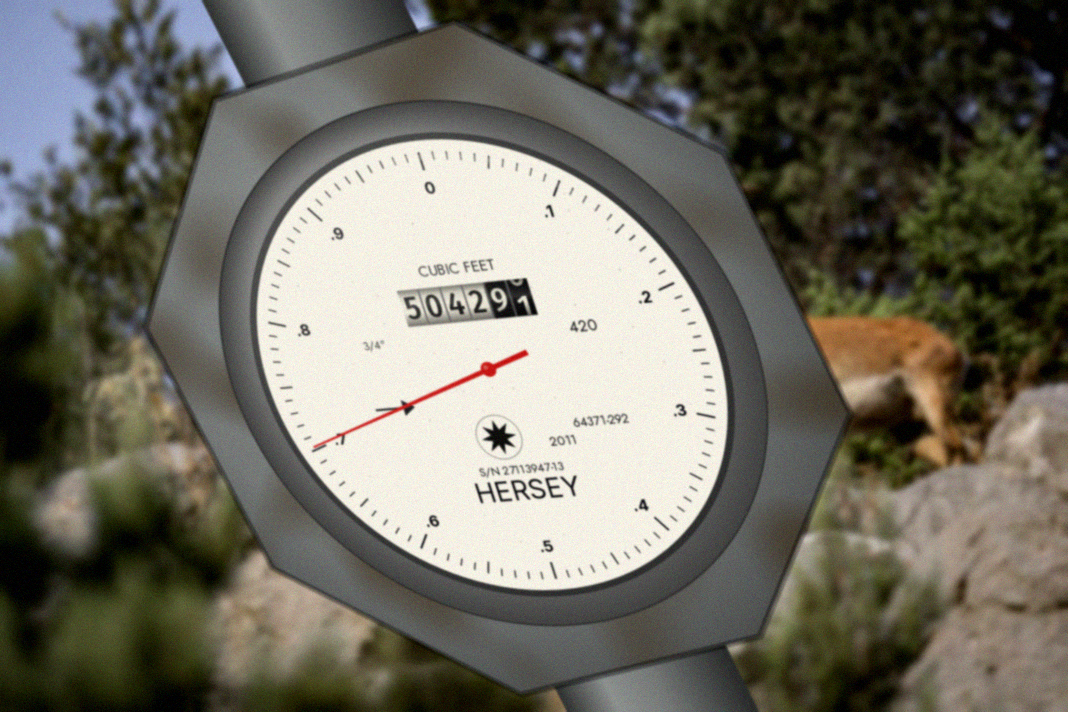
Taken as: 504290.70 ft³
